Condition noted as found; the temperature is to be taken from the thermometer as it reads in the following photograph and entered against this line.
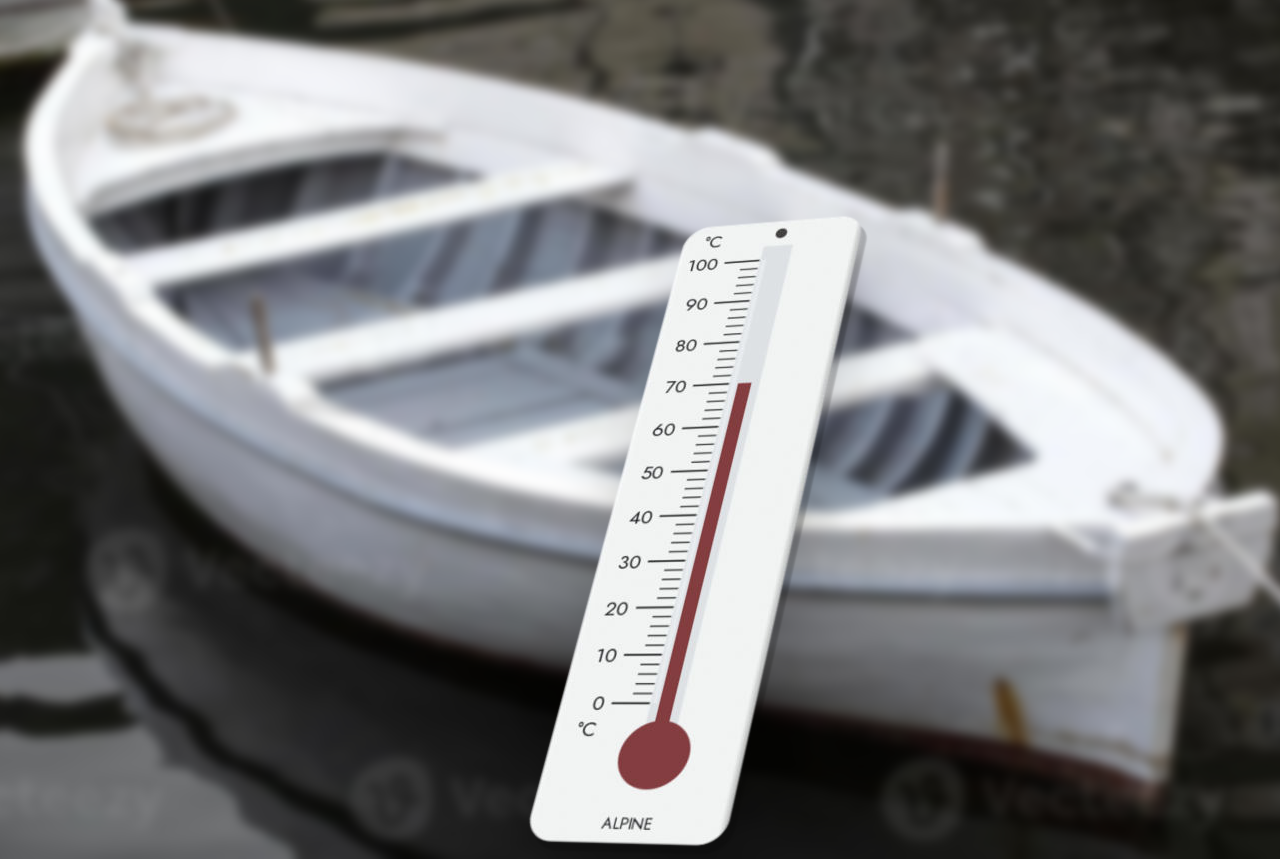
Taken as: 70 °C
